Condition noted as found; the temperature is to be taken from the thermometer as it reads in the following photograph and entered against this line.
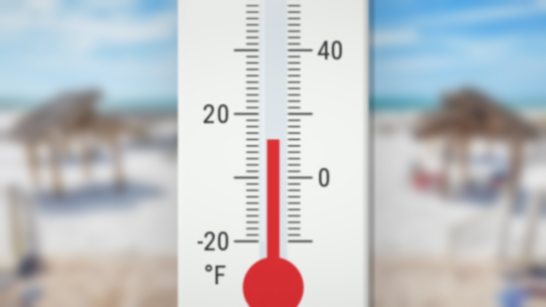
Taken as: 12 °F
